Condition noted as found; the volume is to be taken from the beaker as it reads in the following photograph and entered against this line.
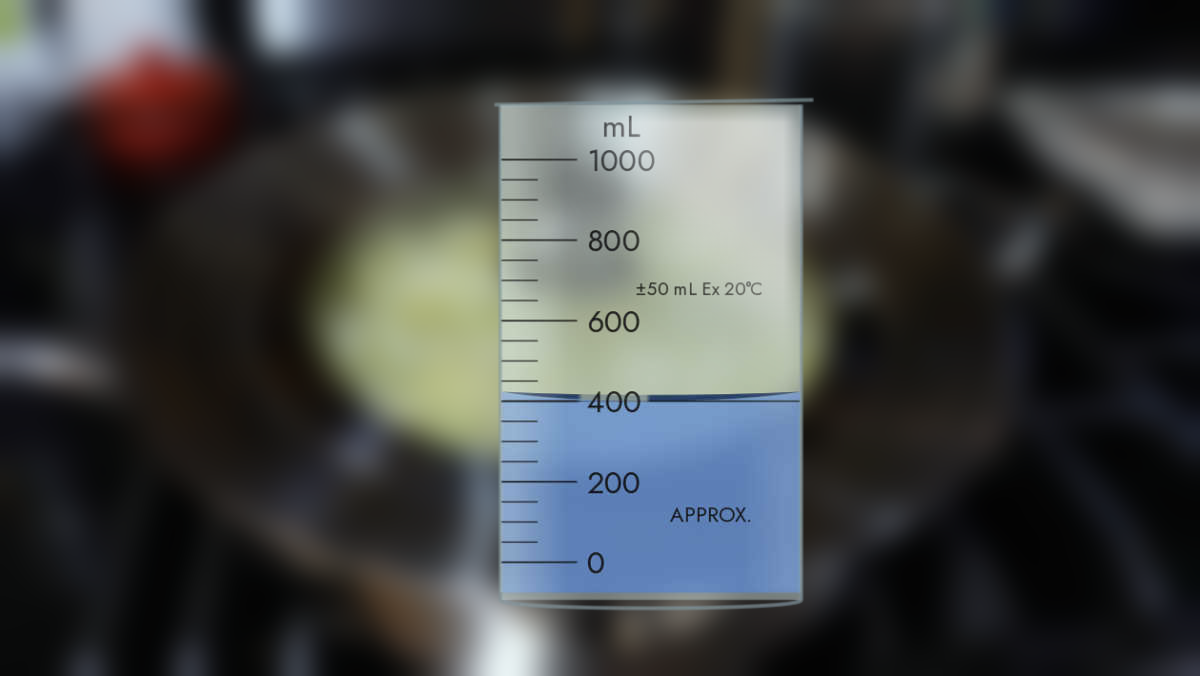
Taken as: 400 mL
